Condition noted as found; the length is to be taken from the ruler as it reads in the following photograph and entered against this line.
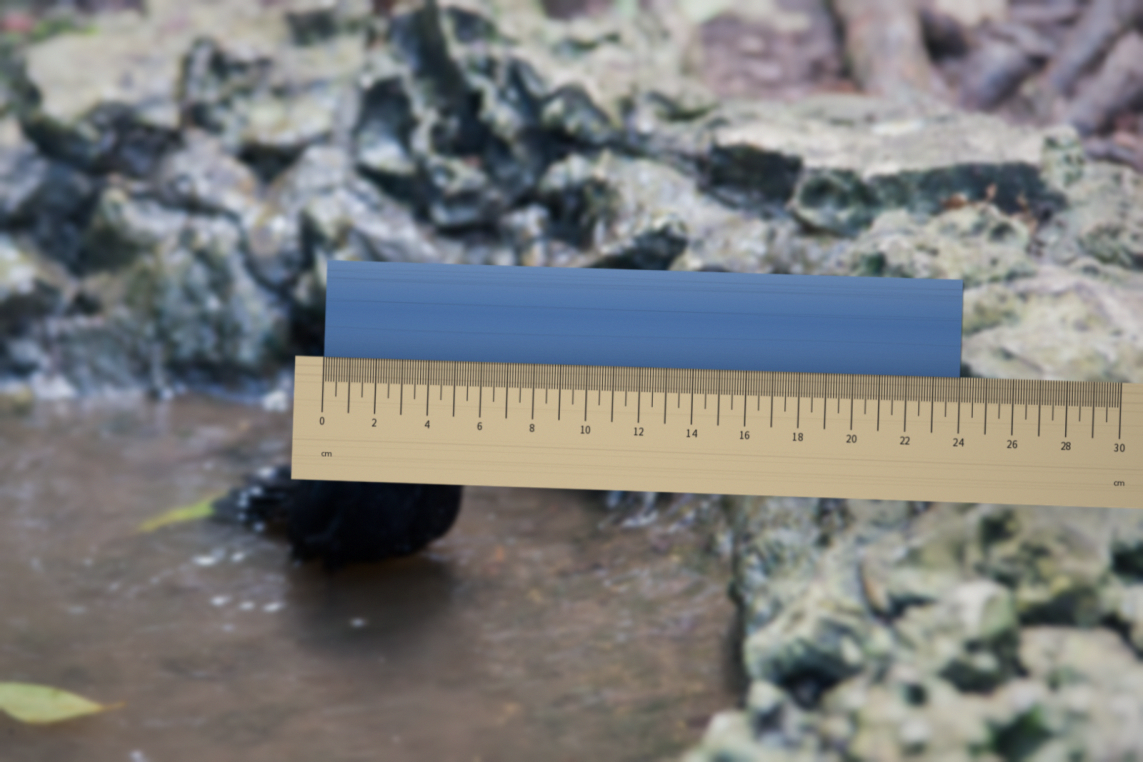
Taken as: 24 cm
